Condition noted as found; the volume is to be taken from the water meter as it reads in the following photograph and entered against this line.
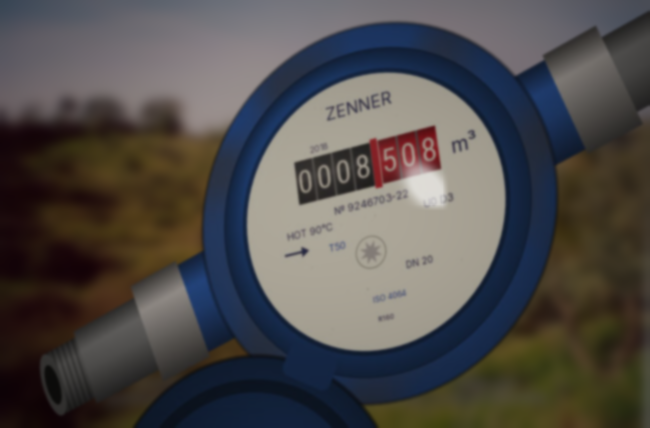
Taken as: 8.508 m³
